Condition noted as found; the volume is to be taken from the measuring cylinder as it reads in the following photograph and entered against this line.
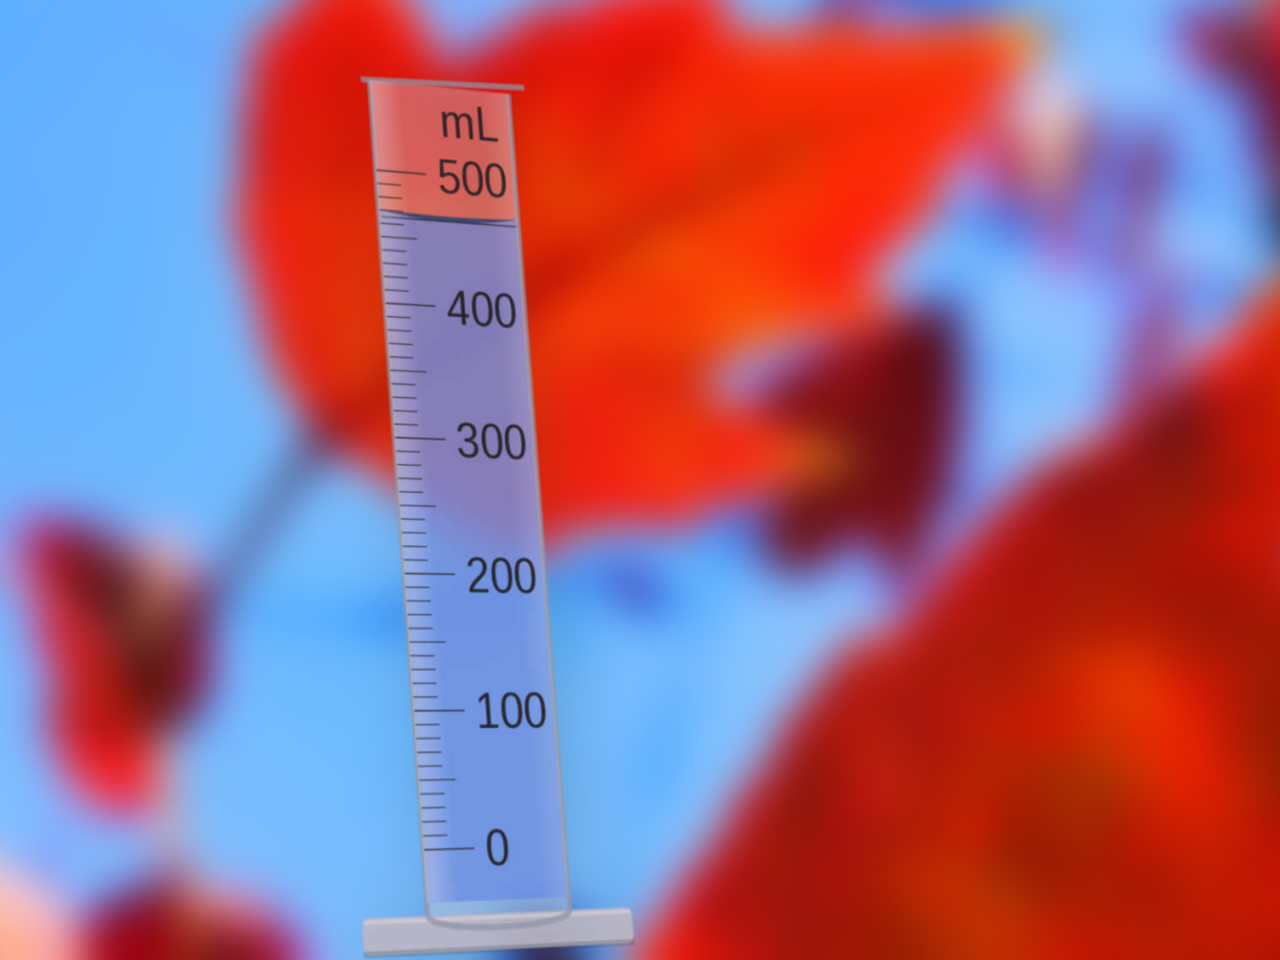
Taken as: 465 mL
